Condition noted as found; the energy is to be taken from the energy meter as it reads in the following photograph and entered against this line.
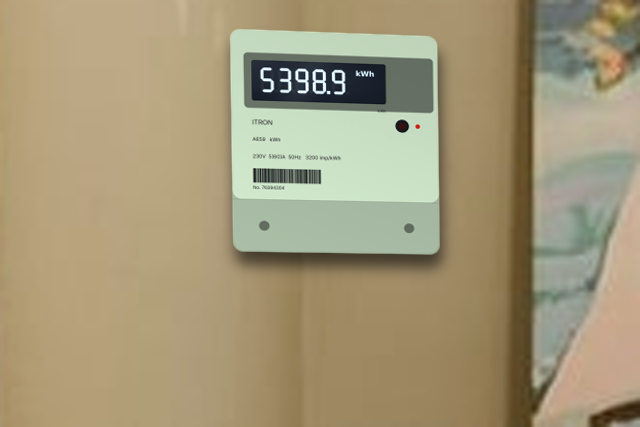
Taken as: 5398.9 kWh
